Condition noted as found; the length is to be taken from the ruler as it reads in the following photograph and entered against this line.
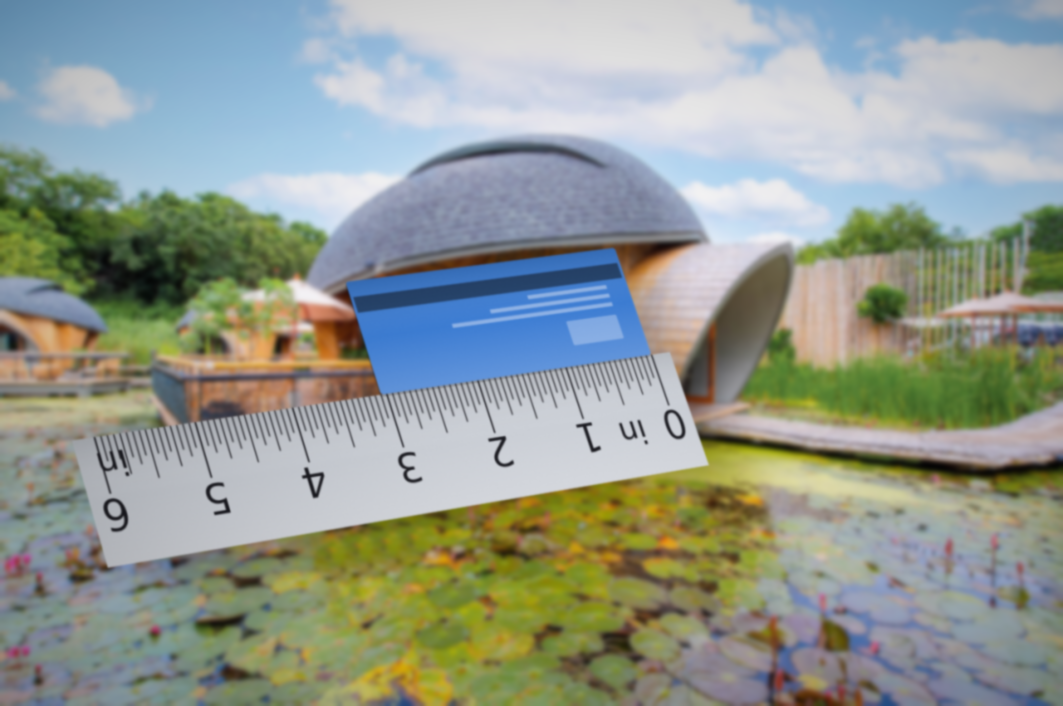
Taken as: 3.0625 in
